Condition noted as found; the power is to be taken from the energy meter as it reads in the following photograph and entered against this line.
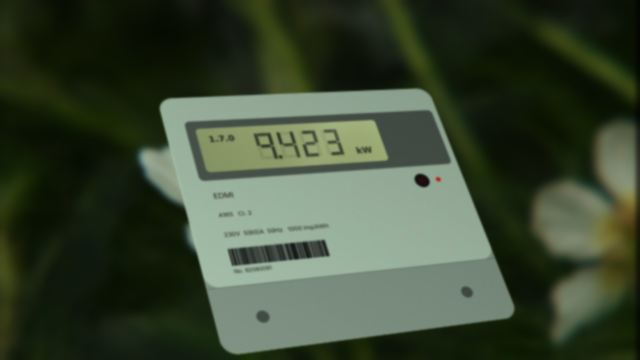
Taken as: 9.423 kW
